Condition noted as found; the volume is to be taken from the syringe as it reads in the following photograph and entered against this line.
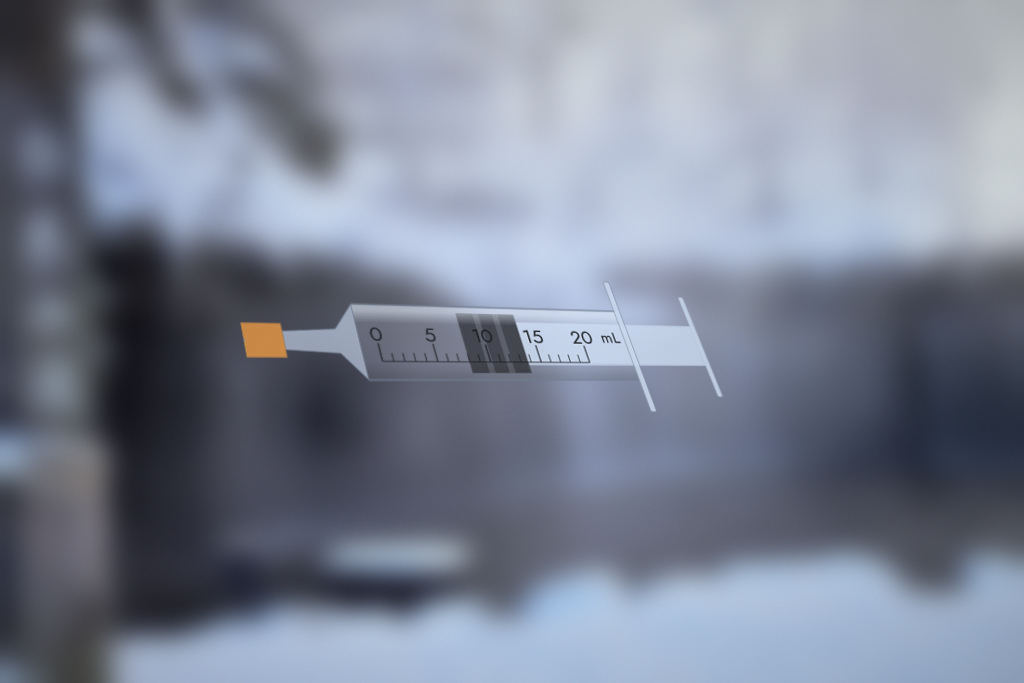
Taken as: 8 mL
